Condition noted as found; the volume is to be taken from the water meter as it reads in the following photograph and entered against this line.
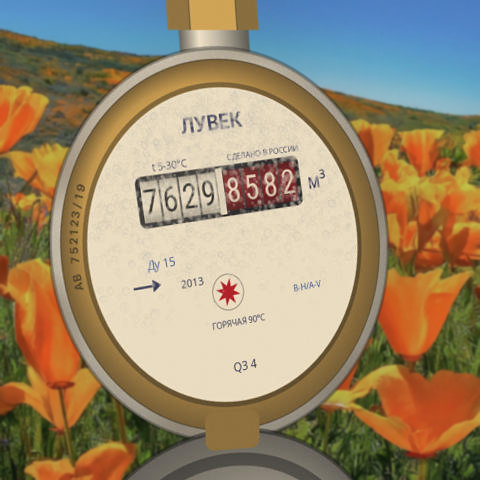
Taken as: 7629.8582 m³
